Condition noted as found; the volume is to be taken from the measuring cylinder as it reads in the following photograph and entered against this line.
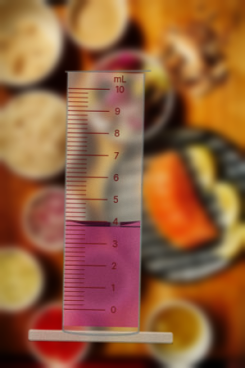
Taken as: 3.8 mL
